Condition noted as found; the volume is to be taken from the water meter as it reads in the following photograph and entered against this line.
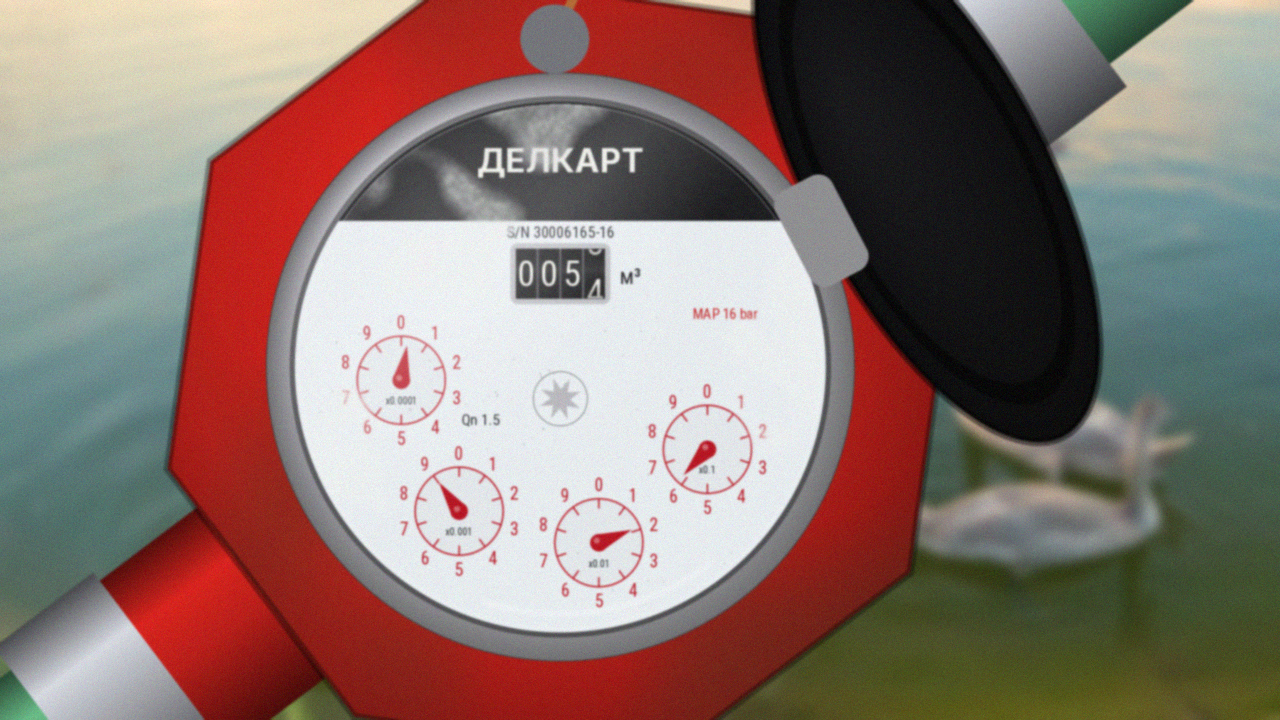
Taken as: 53.6190 m³
